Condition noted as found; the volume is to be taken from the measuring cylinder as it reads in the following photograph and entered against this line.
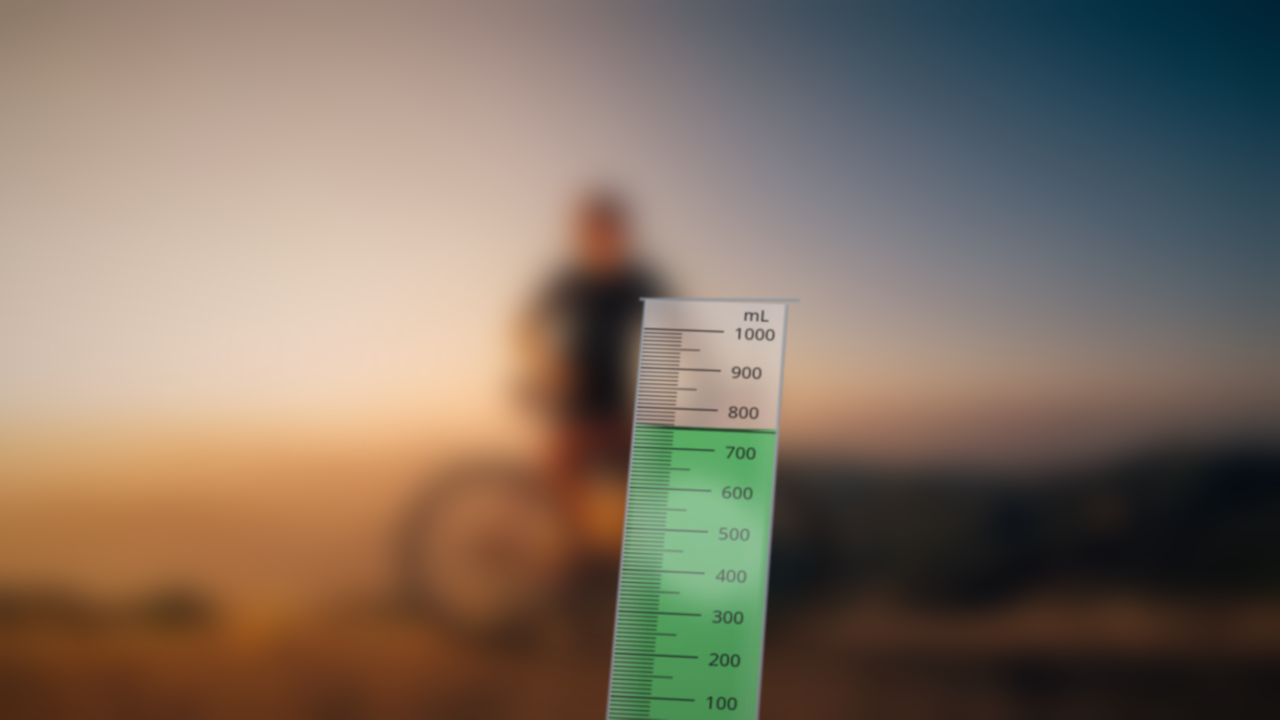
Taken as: 750 mL
